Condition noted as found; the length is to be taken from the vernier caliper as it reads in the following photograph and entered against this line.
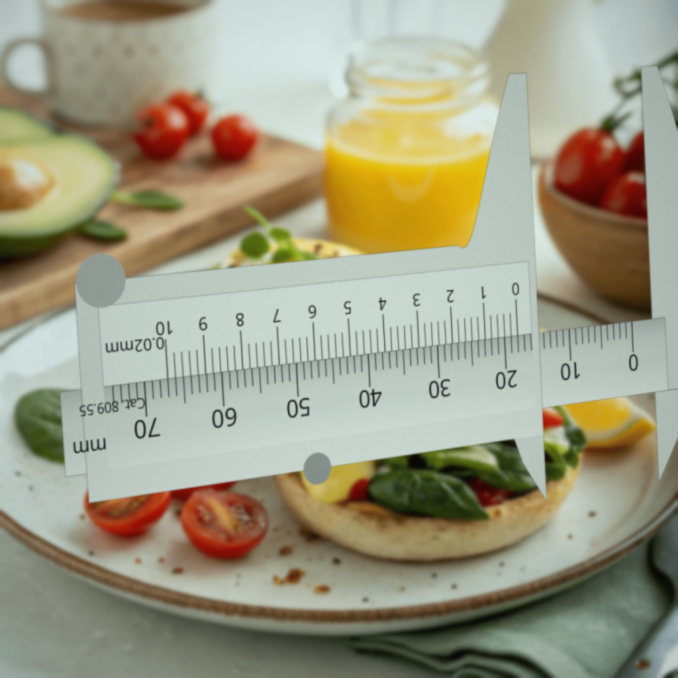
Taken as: 18.0 mm
